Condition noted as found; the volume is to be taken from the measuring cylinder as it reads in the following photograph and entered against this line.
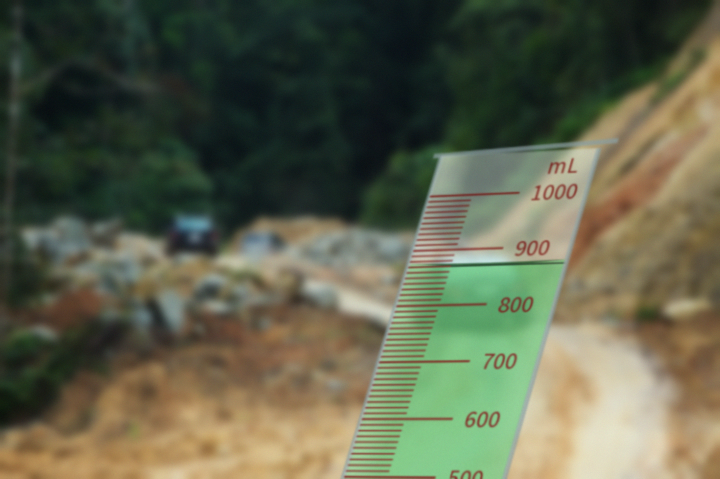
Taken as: 870 mL
